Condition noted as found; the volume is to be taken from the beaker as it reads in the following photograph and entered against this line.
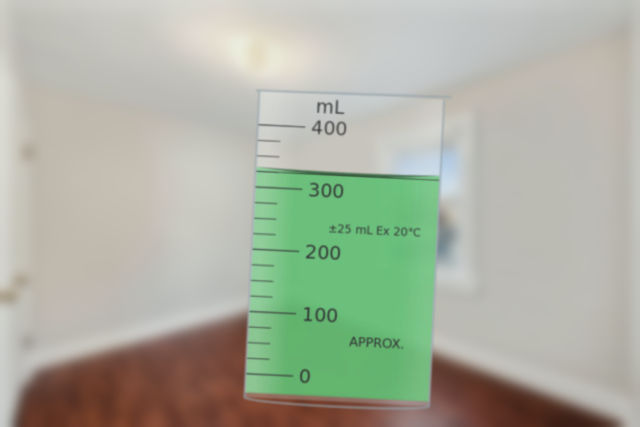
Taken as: 325 mL
